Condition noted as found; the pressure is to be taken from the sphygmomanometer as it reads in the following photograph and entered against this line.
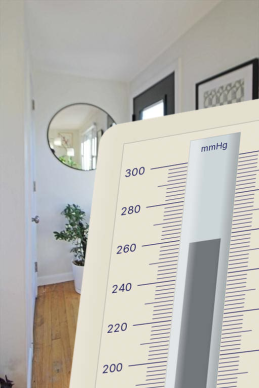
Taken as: 258 mmHg
